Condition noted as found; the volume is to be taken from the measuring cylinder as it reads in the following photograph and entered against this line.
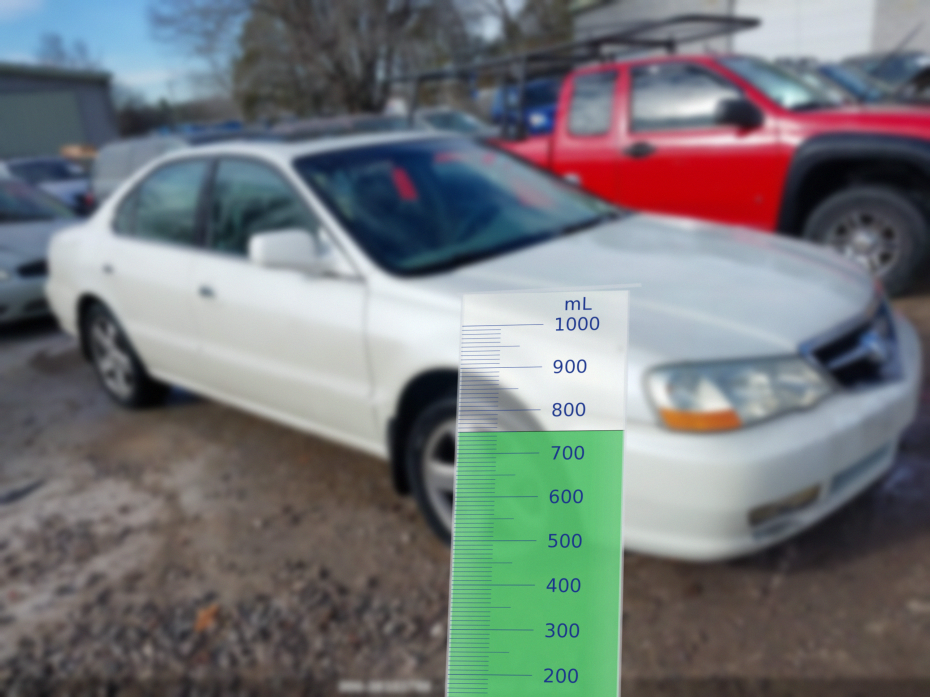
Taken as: 750 mL
